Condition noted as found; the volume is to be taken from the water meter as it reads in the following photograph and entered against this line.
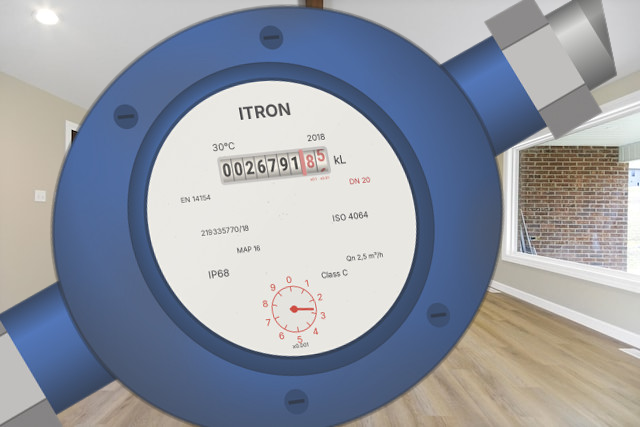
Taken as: 26791.852 kL
